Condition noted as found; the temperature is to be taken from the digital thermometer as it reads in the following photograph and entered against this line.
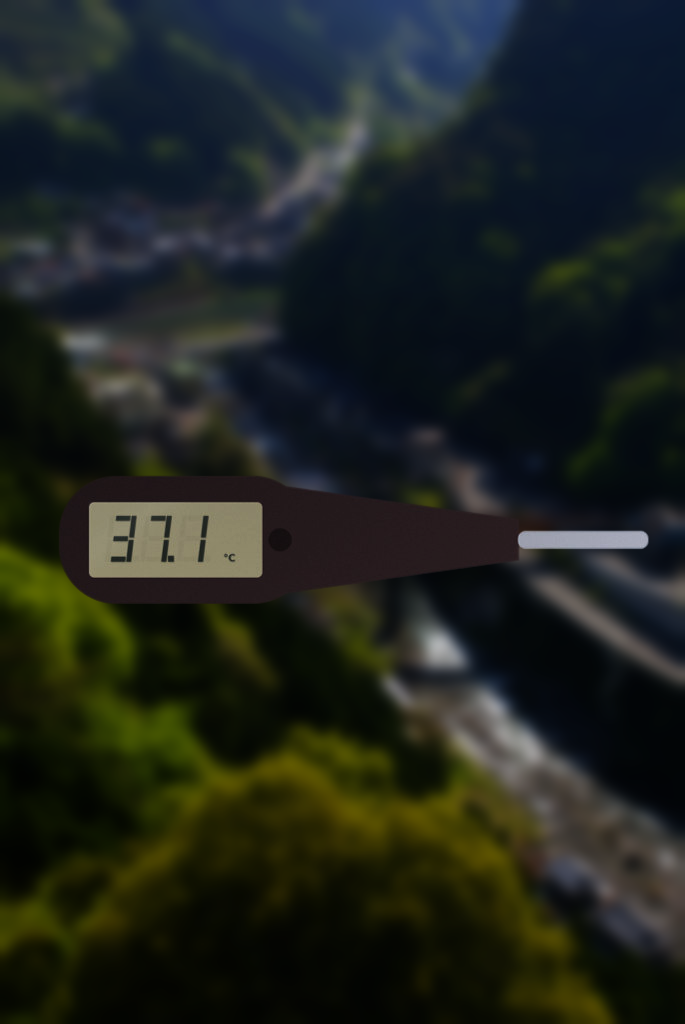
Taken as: 37.1 °C
